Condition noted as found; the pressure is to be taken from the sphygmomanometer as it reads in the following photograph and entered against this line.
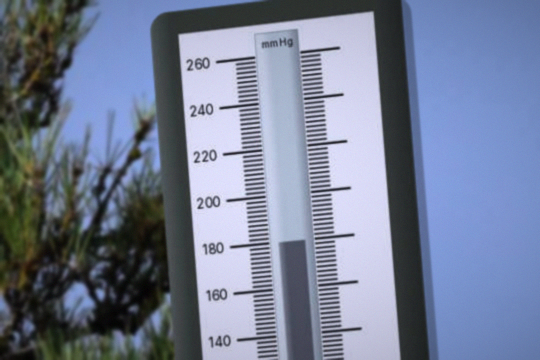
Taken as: 180 mmHg
